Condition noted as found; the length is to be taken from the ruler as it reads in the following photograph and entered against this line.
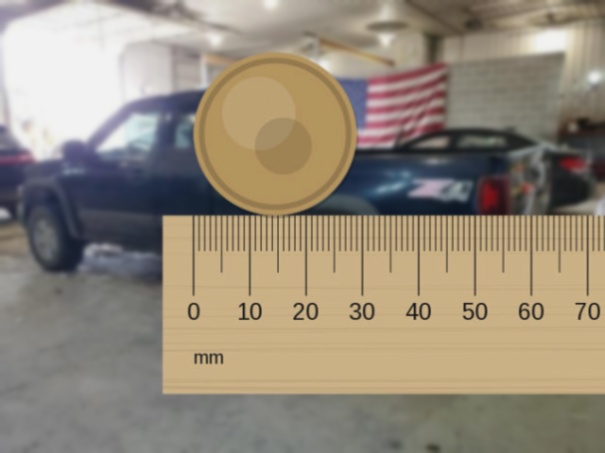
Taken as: 29 mm
